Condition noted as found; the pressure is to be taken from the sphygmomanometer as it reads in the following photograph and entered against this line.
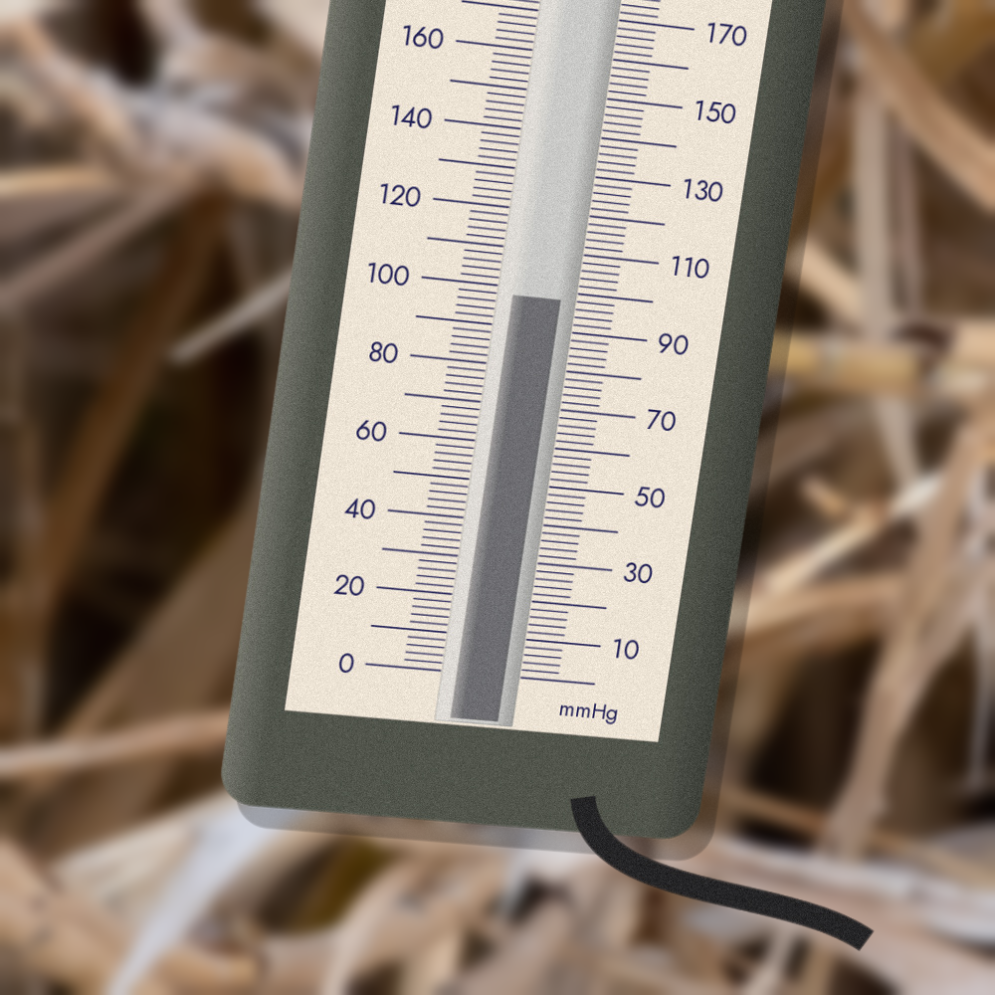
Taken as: 98 mmHg
